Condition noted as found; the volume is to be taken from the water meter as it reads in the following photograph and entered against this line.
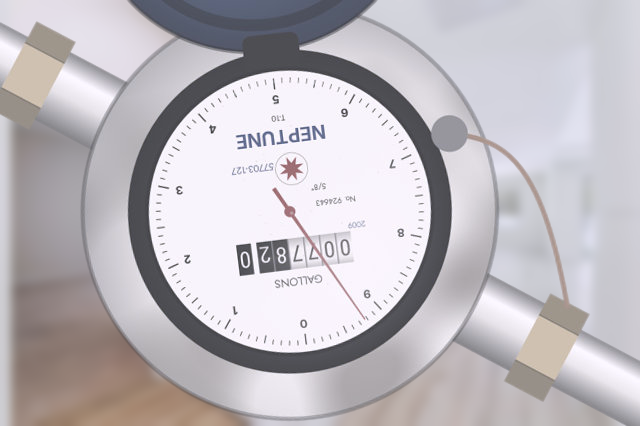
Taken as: 77819.2 gal
